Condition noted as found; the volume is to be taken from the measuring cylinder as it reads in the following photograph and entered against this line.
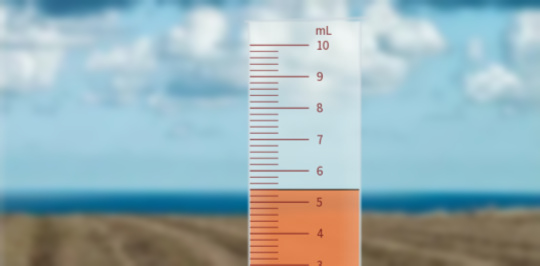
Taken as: 5.4 mL
